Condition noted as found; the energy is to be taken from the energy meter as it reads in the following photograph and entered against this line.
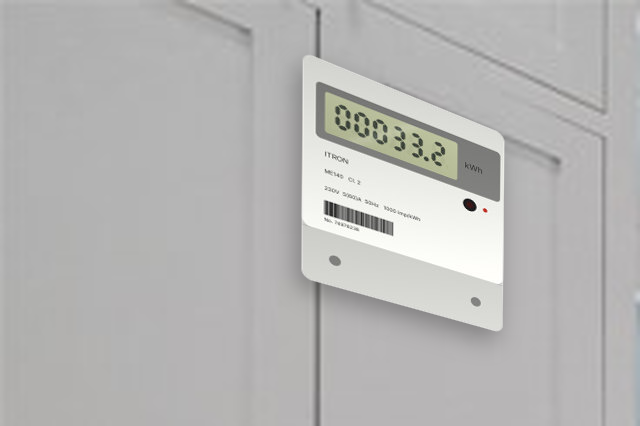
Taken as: 33.2 kWh
